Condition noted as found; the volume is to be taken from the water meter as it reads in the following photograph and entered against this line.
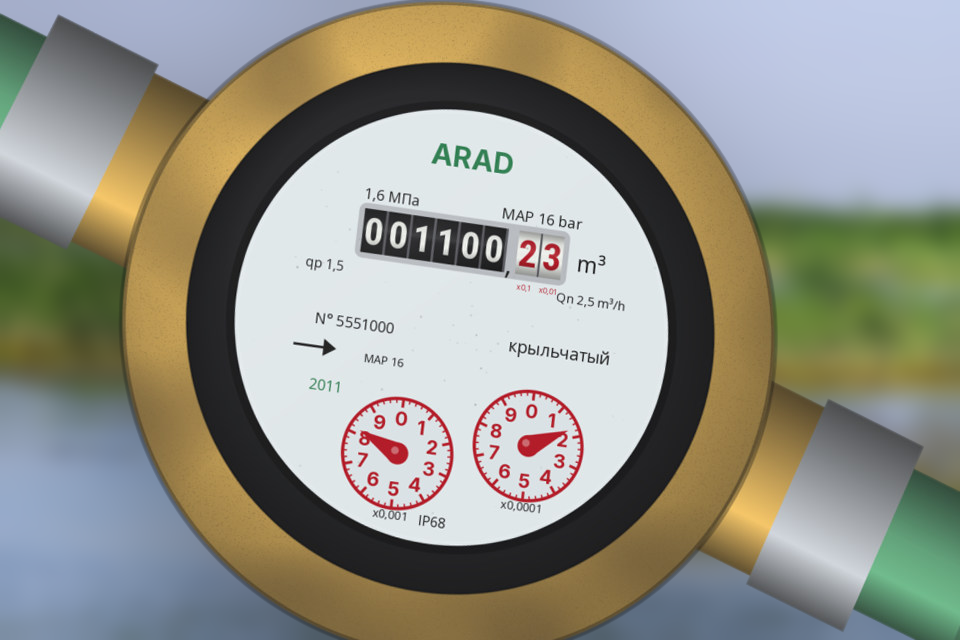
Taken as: 1100.2381 m³
